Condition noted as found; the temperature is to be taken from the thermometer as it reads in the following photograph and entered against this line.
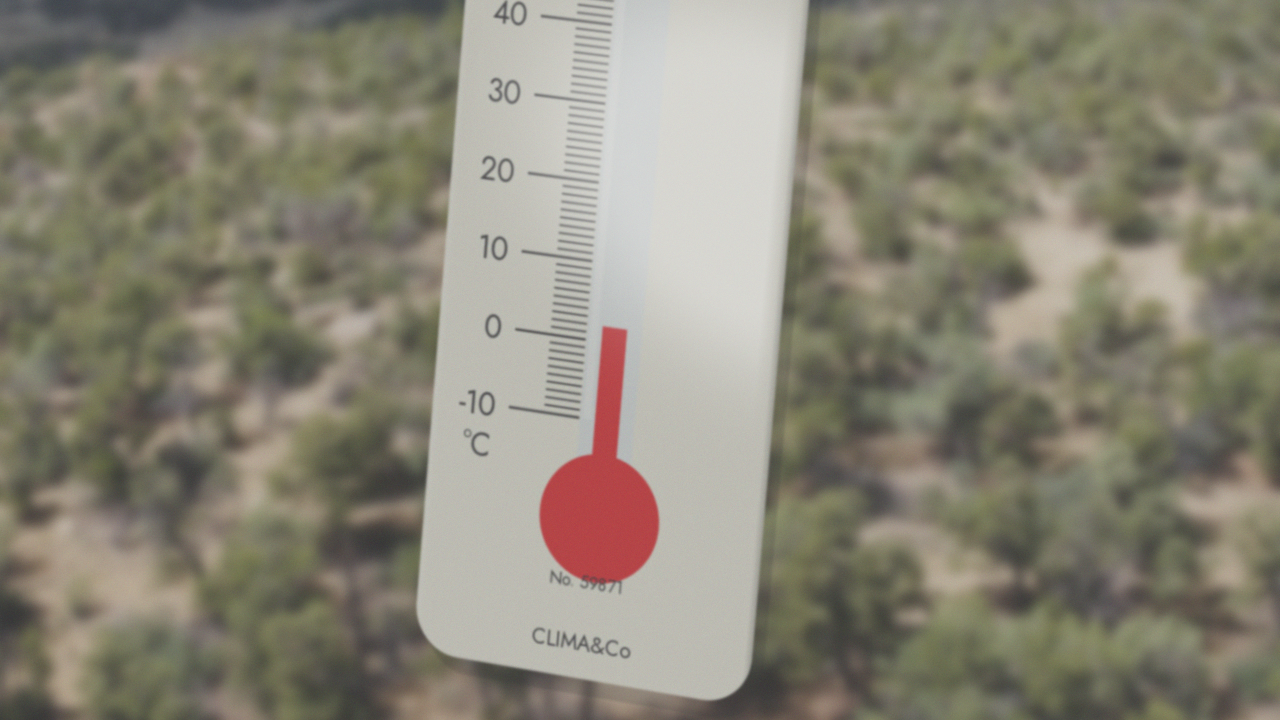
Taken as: 2 °C
